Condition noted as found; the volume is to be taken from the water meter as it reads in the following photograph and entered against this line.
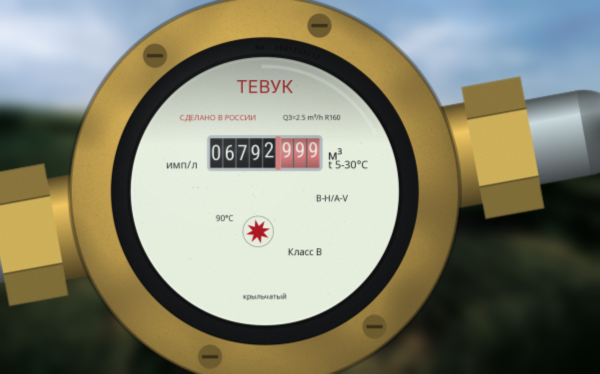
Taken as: 6792.999 m³
